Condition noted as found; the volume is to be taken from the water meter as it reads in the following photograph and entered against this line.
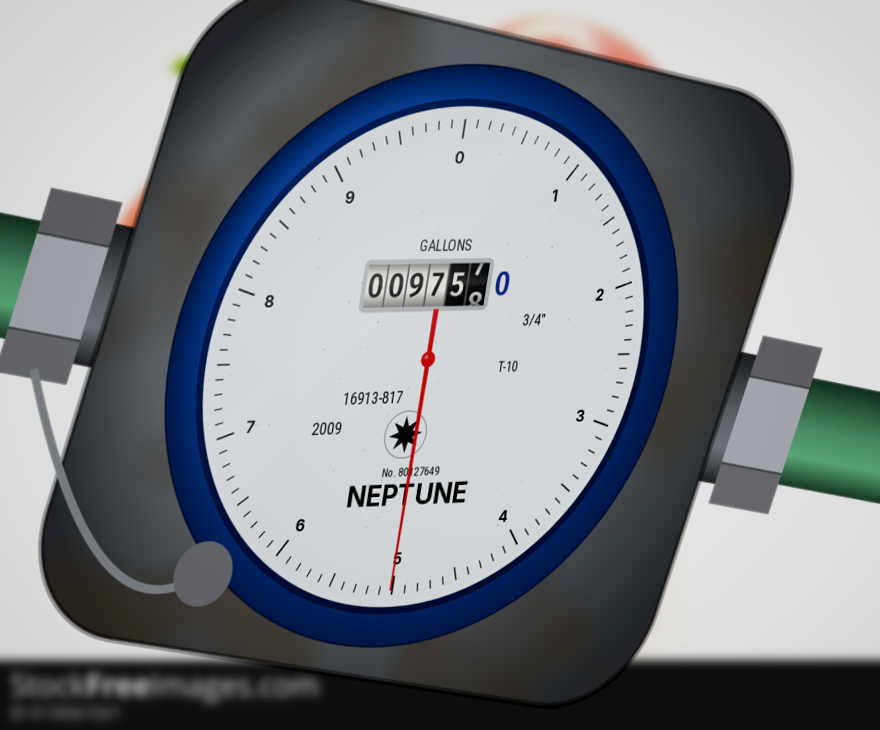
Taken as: 97575.0 gal
